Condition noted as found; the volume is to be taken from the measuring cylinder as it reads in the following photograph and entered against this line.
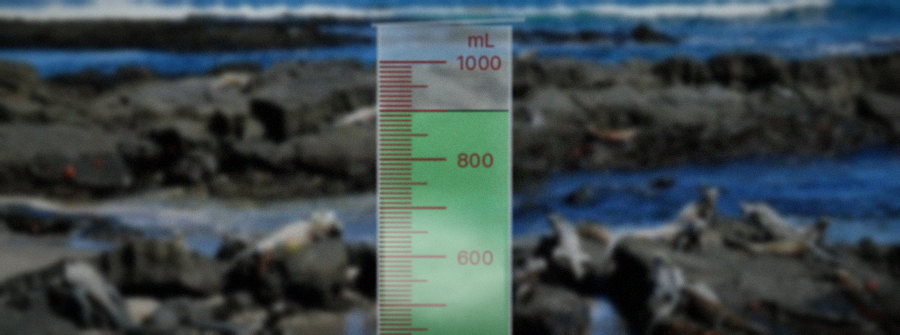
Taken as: 900 mL
